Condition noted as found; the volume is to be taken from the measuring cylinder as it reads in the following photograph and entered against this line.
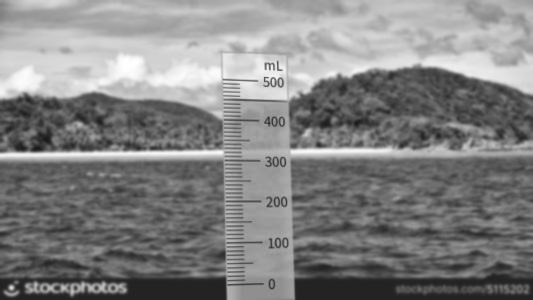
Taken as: 450 mL
